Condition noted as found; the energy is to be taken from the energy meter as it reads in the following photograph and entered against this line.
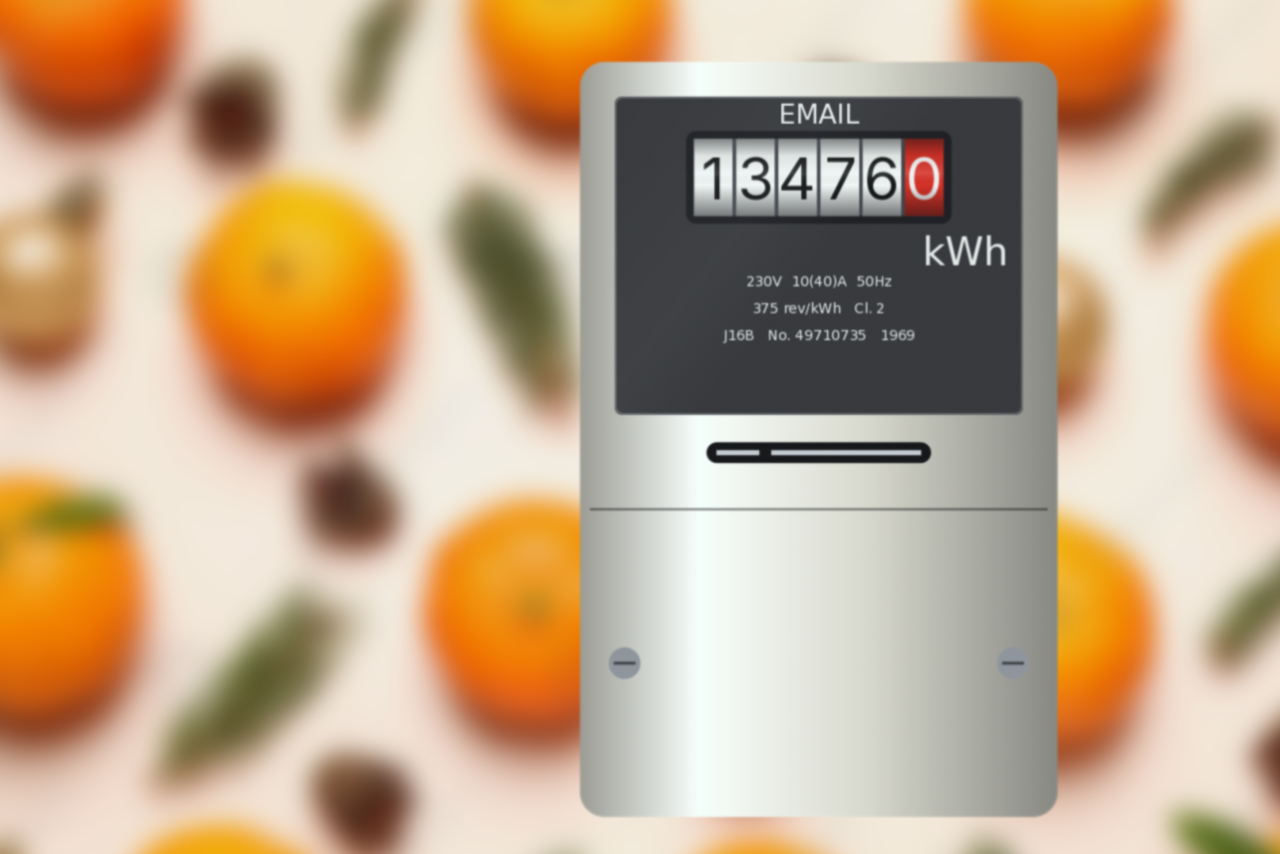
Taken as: 13476.0 kWh
